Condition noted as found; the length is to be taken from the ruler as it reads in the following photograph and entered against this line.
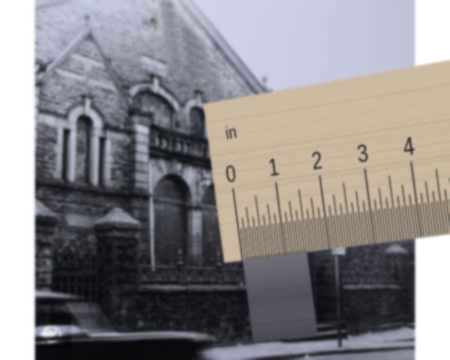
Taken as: 1.5 in
